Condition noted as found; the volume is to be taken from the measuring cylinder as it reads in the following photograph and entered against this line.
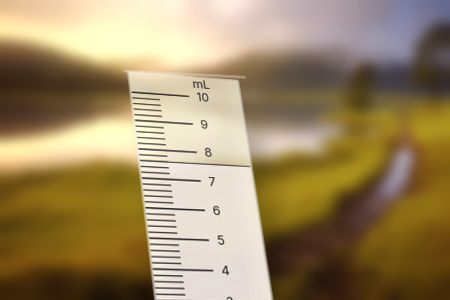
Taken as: 7.6 mL
